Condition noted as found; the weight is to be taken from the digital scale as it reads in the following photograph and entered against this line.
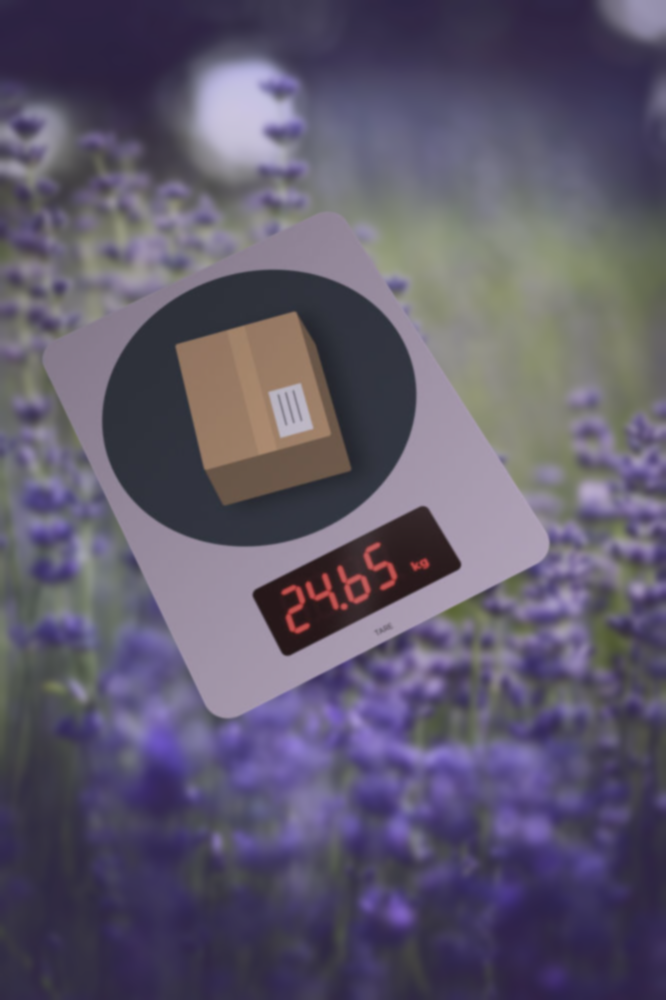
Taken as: 24.65 kg
